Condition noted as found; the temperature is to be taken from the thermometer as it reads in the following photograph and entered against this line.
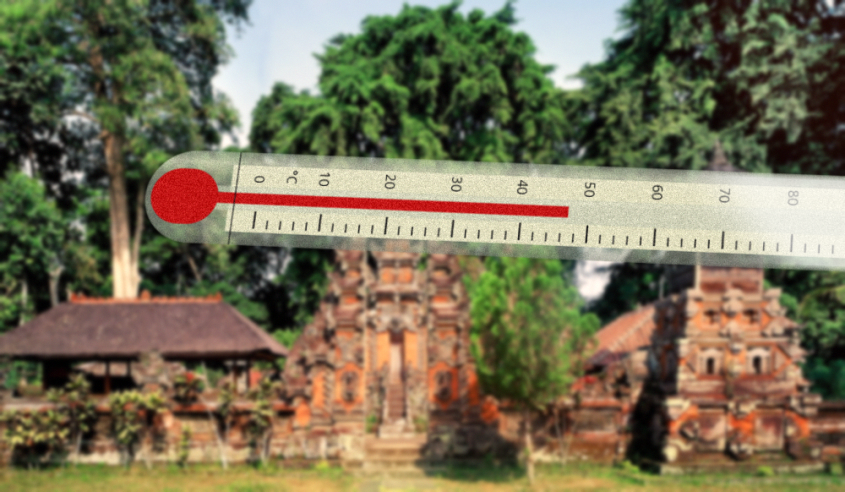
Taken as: 47 °C
